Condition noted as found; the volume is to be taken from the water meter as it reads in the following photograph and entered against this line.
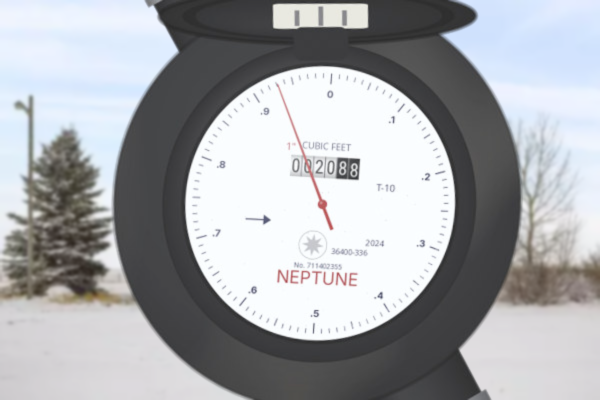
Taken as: 2087.93 ft³
